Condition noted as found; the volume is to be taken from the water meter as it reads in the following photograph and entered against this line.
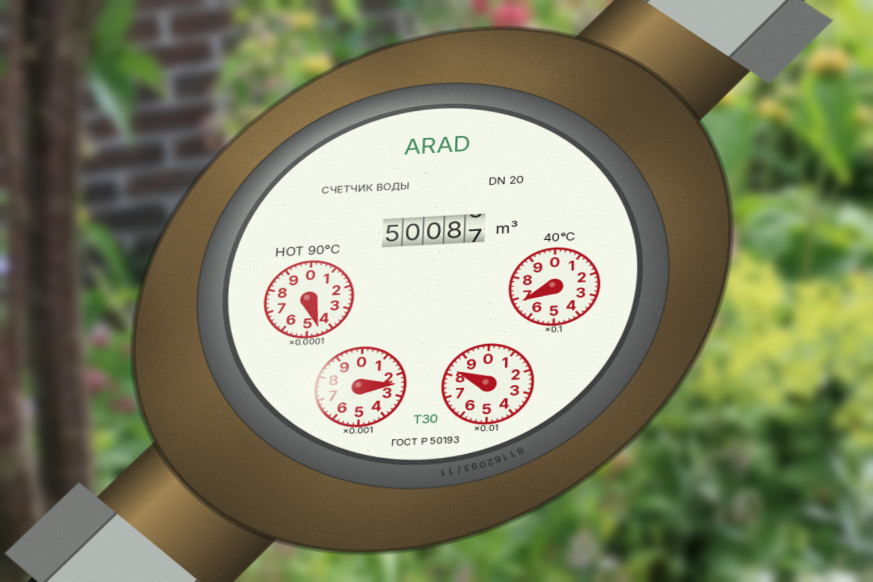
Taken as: 50086.6824 m³
